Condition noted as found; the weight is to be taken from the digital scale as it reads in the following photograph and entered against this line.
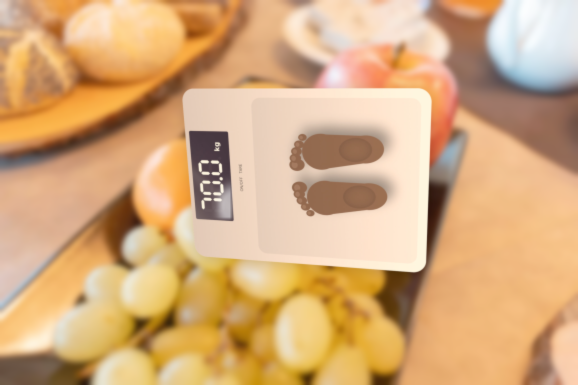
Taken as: 70.0 kg
